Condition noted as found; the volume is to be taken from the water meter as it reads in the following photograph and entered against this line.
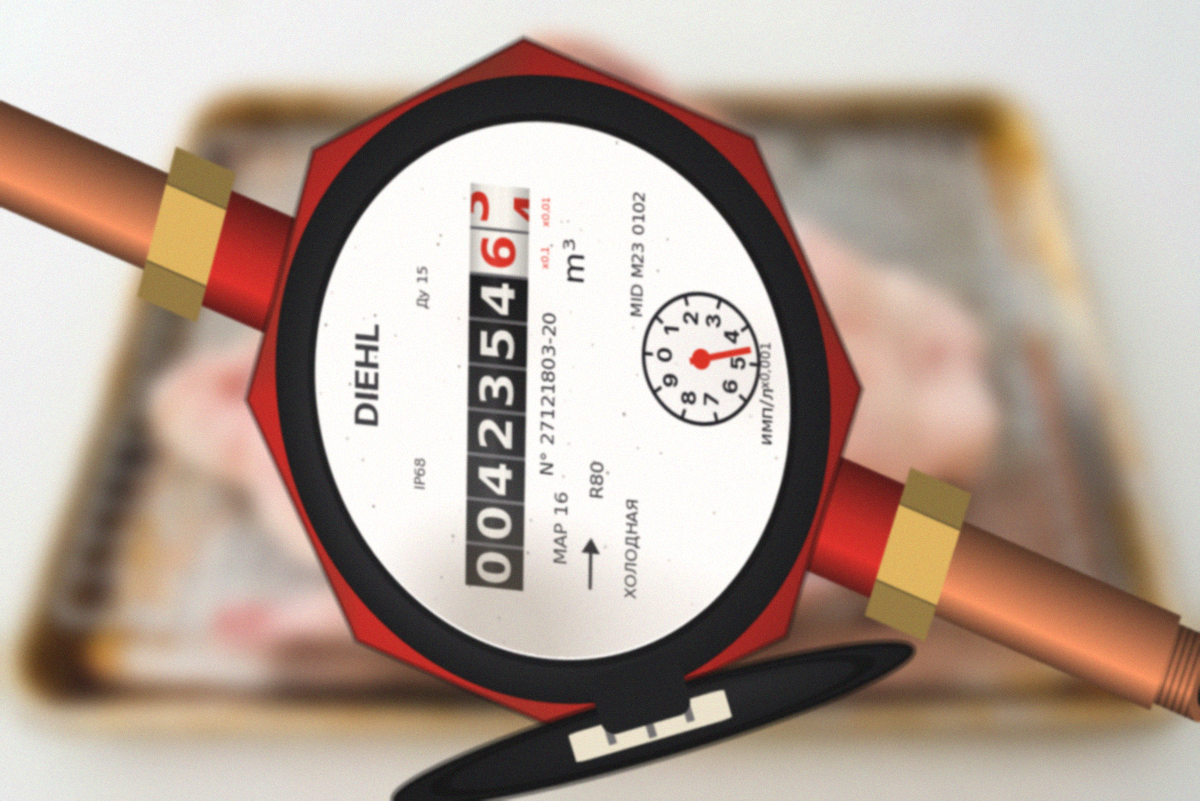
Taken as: 42354.634 m³
